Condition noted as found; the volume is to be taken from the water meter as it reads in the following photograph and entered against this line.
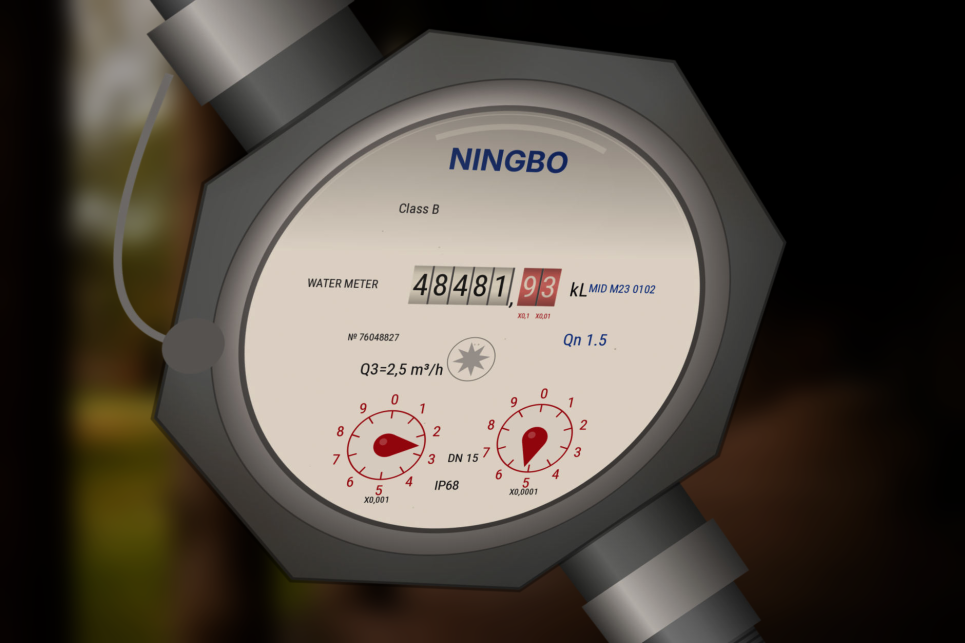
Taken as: 48481.9325 kL
